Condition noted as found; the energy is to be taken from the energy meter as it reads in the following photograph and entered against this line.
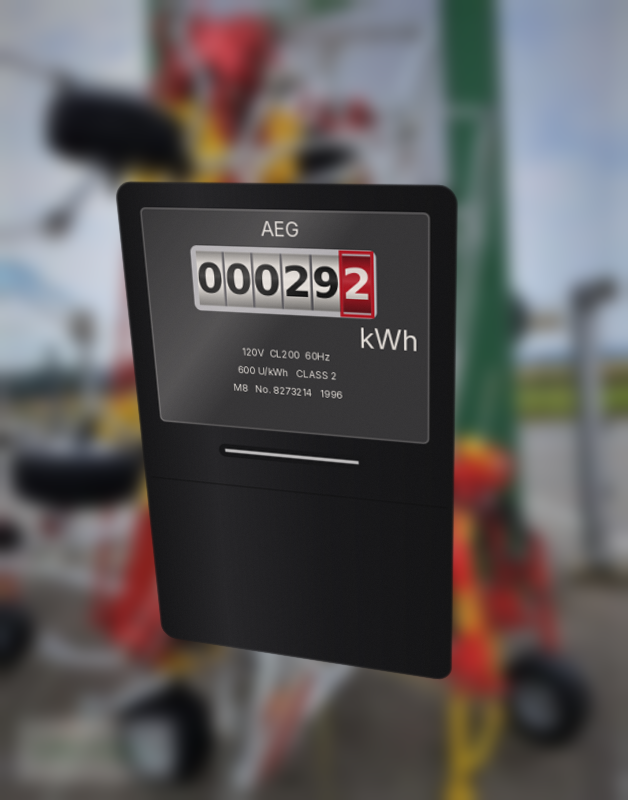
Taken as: 29.2 kWh
